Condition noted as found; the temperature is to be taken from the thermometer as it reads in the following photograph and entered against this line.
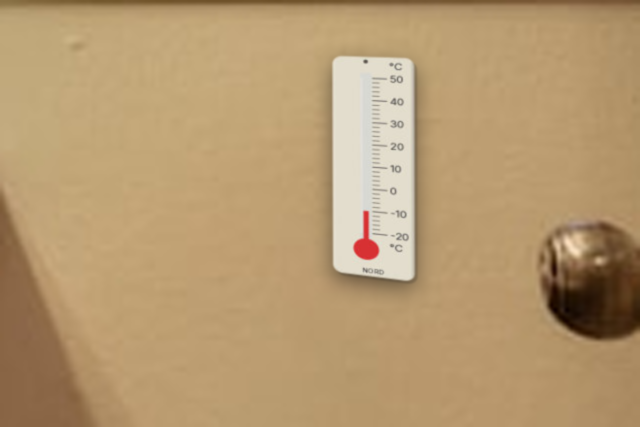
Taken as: -10 °C
